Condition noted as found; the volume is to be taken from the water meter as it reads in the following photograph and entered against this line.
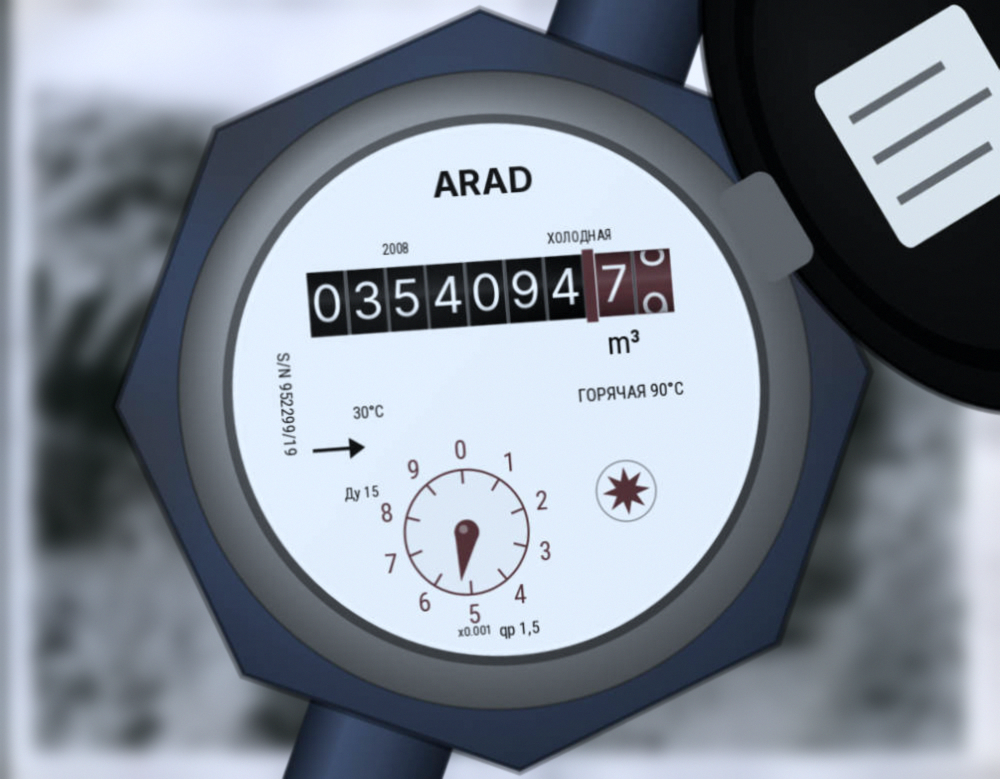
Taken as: 354094.785 m³
